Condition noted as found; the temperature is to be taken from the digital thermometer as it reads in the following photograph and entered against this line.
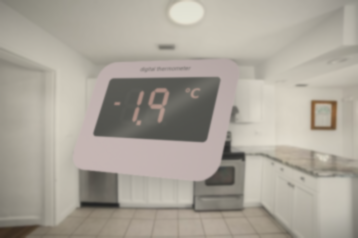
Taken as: -1.9 °C
